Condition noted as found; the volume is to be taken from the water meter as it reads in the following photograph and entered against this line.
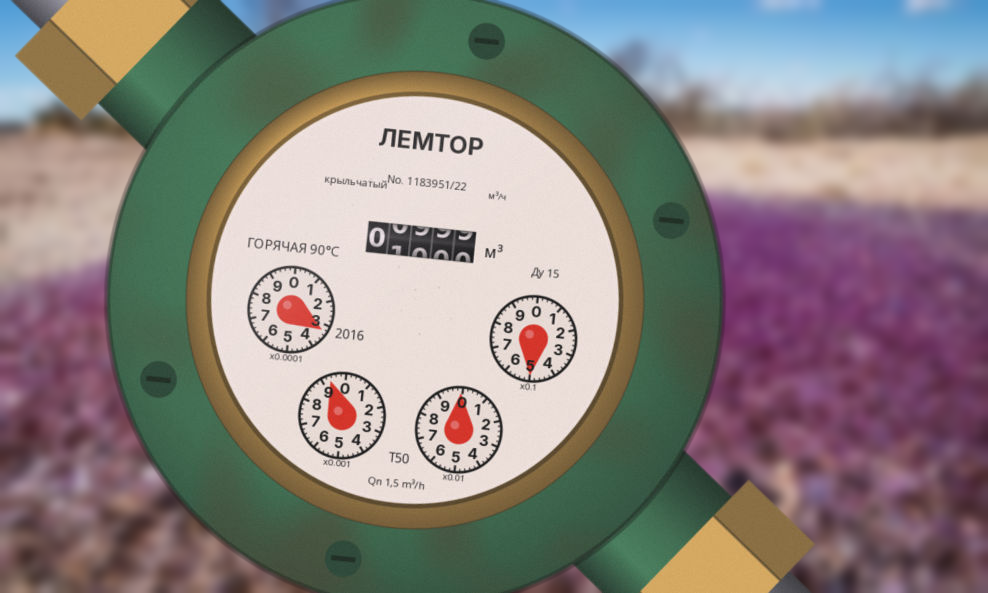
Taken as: 999.4993 m³
